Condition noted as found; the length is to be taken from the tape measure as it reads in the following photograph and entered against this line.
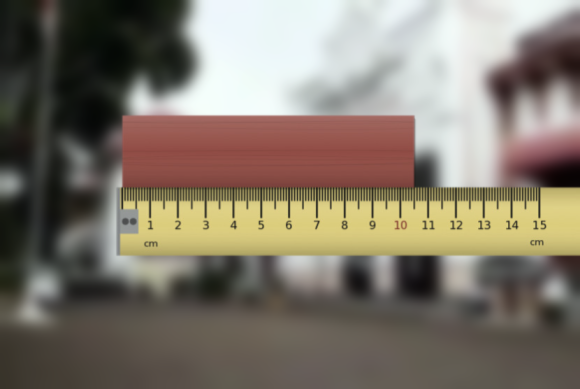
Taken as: 10.5 cm
